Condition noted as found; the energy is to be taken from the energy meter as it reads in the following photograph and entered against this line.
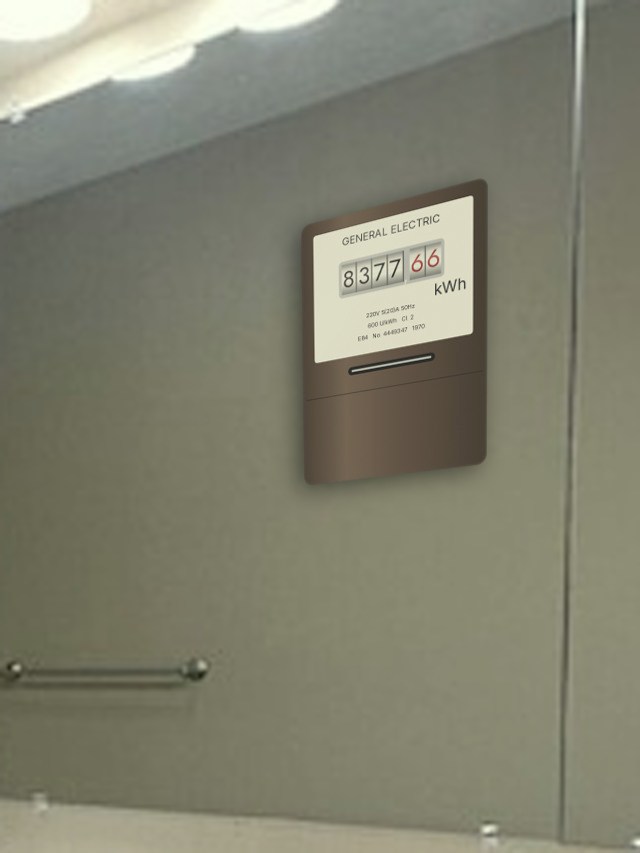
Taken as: 8377.66 kWh
